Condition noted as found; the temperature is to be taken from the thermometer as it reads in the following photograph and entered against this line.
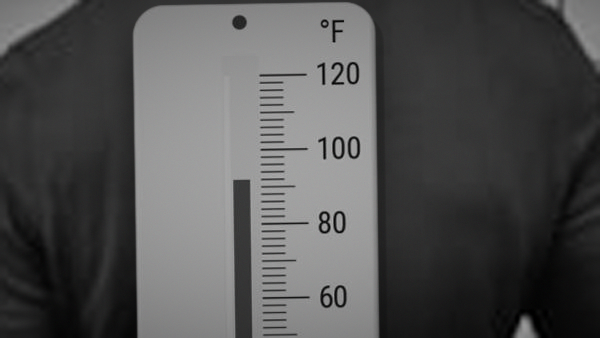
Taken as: 92 °F
